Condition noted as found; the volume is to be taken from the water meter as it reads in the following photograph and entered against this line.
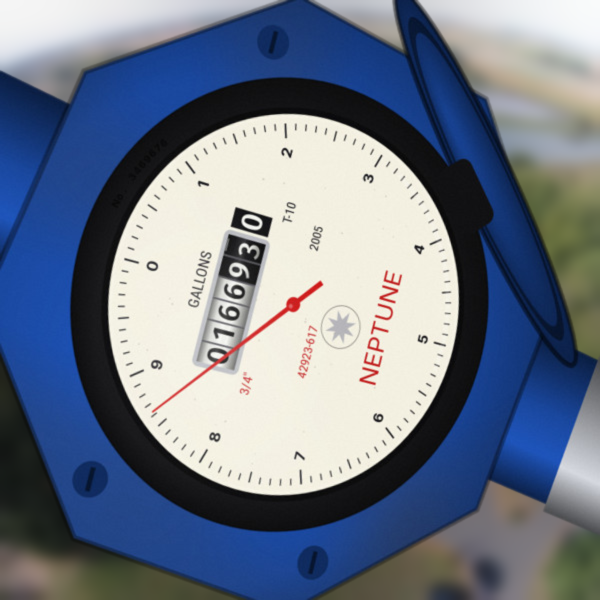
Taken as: 166928.6 gal
